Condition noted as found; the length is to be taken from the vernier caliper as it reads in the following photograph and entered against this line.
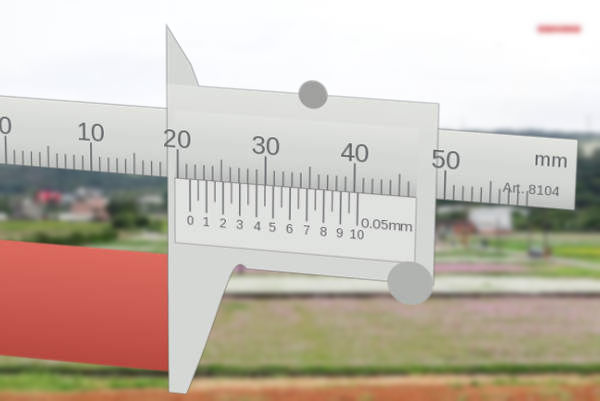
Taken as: 21.4 mm
